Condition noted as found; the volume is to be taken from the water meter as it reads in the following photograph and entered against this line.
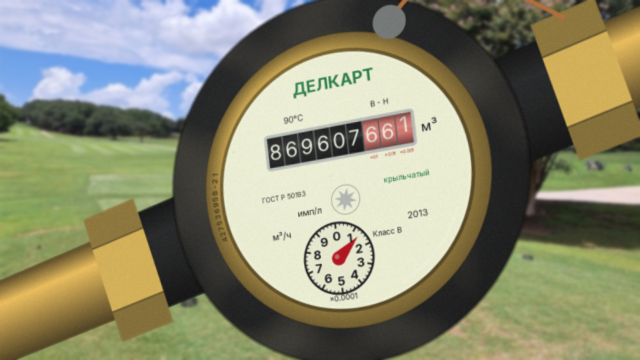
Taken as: 869607.6611 m³
